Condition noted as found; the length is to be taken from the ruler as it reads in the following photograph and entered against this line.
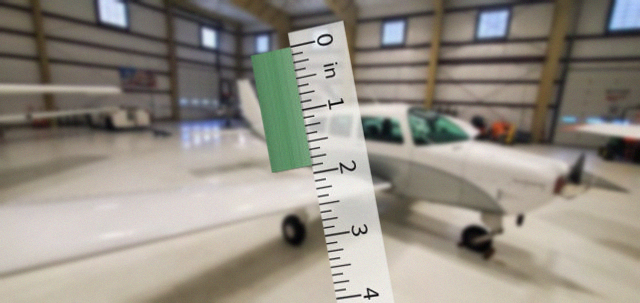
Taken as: 1.875 in
